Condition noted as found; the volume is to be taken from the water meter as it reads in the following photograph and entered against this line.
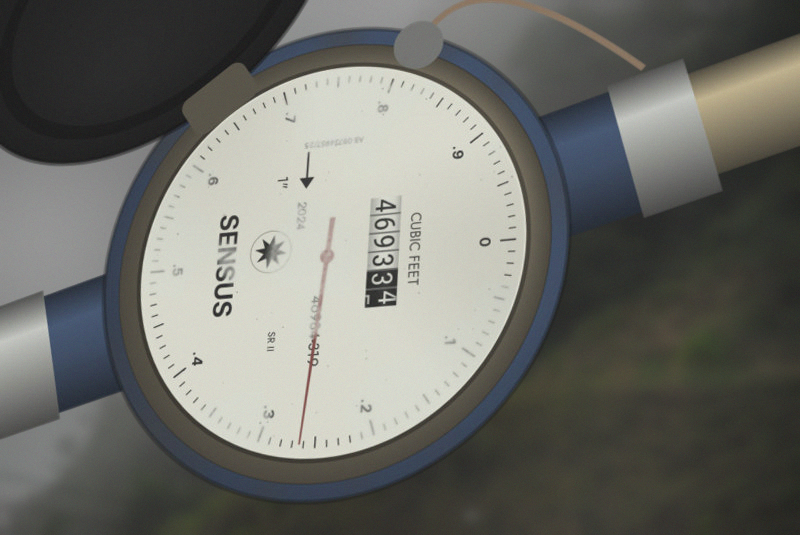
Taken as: 469334.26 ft³
